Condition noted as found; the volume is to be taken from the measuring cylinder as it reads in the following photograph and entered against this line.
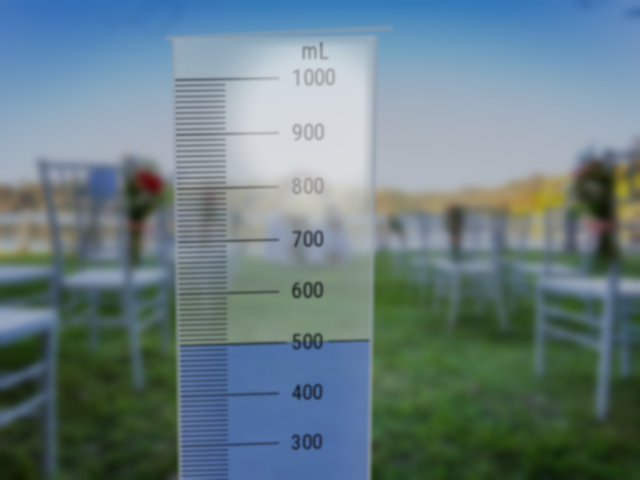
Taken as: 500 mL
